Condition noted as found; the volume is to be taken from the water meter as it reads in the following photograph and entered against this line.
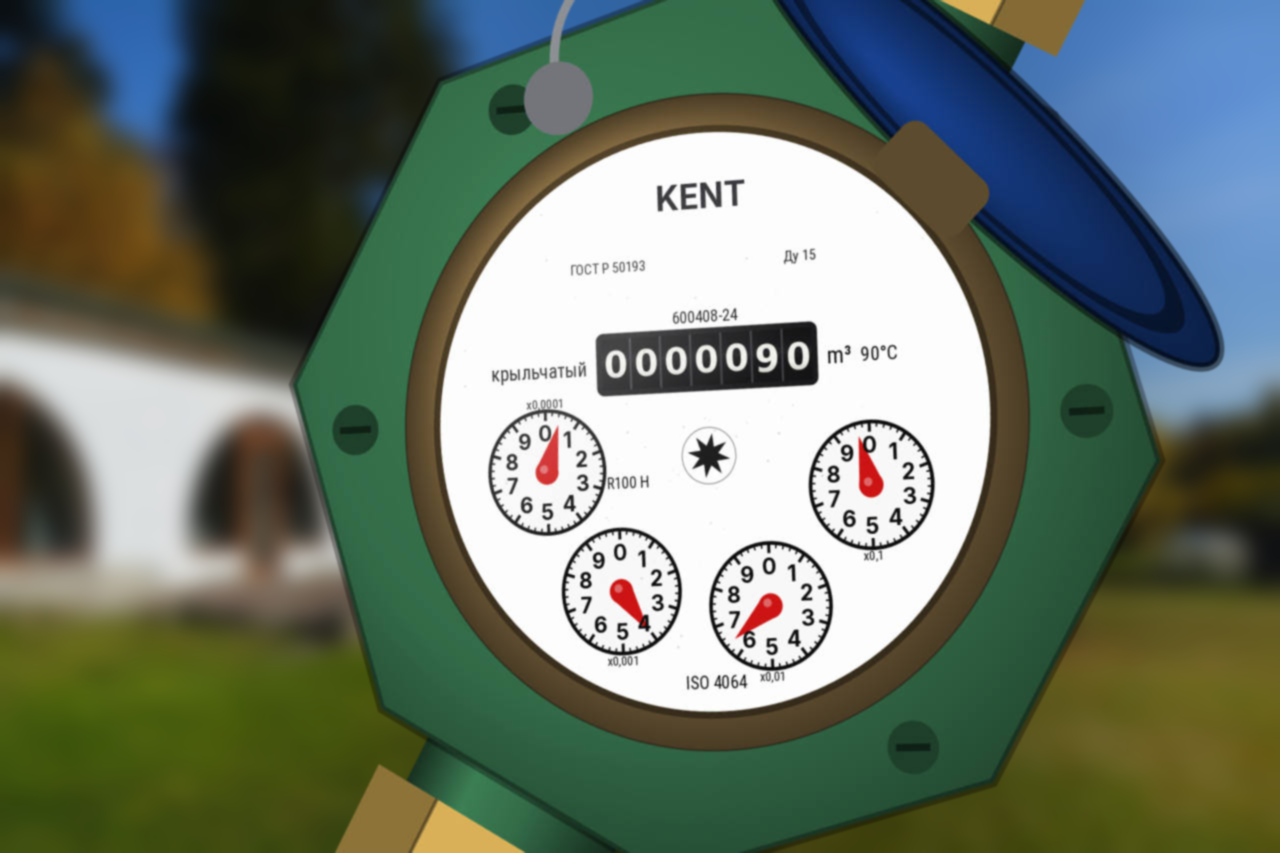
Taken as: 89.9640 m³
